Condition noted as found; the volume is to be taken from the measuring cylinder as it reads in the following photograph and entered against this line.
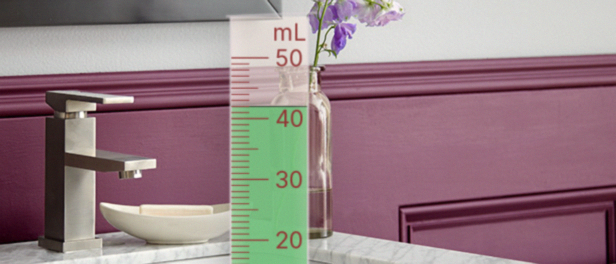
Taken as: 42 mL
